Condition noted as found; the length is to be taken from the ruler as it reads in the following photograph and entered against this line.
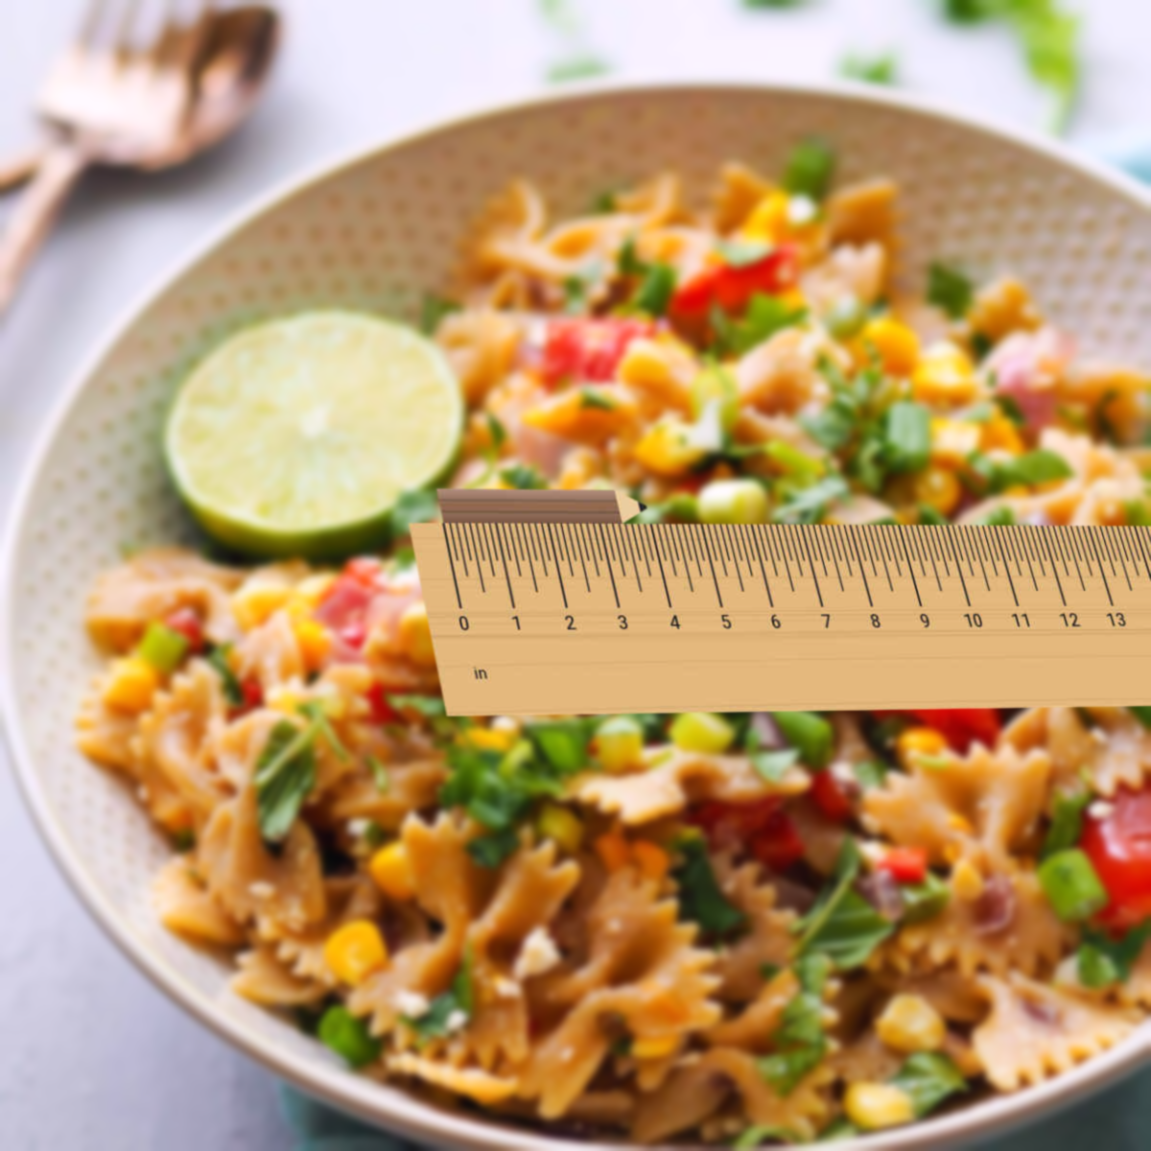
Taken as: 4 in
